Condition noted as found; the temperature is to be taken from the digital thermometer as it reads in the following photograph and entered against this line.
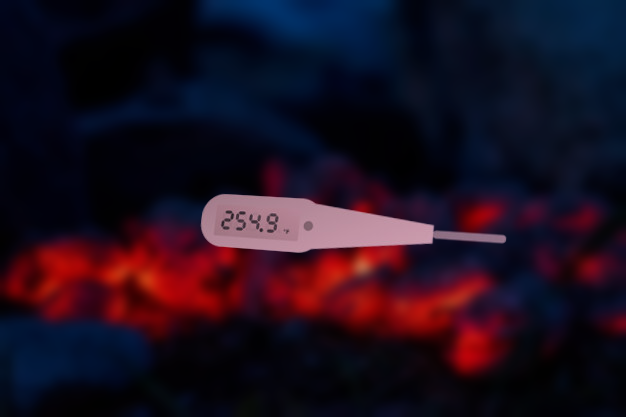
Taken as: 254.9 °F
